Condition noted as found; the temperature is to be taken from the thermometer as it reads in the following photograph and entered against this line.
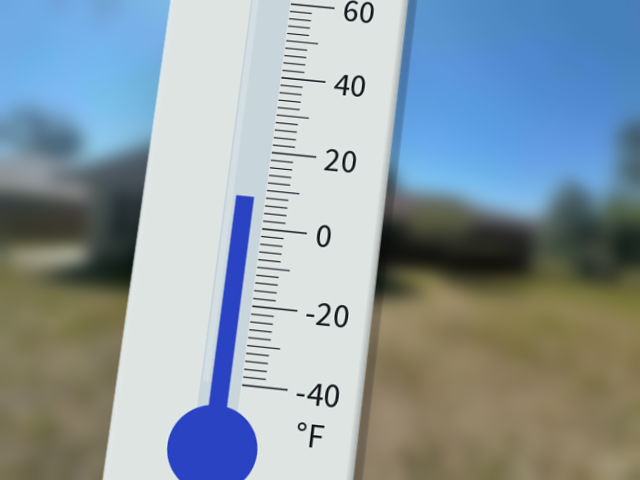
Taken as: 8 °F
